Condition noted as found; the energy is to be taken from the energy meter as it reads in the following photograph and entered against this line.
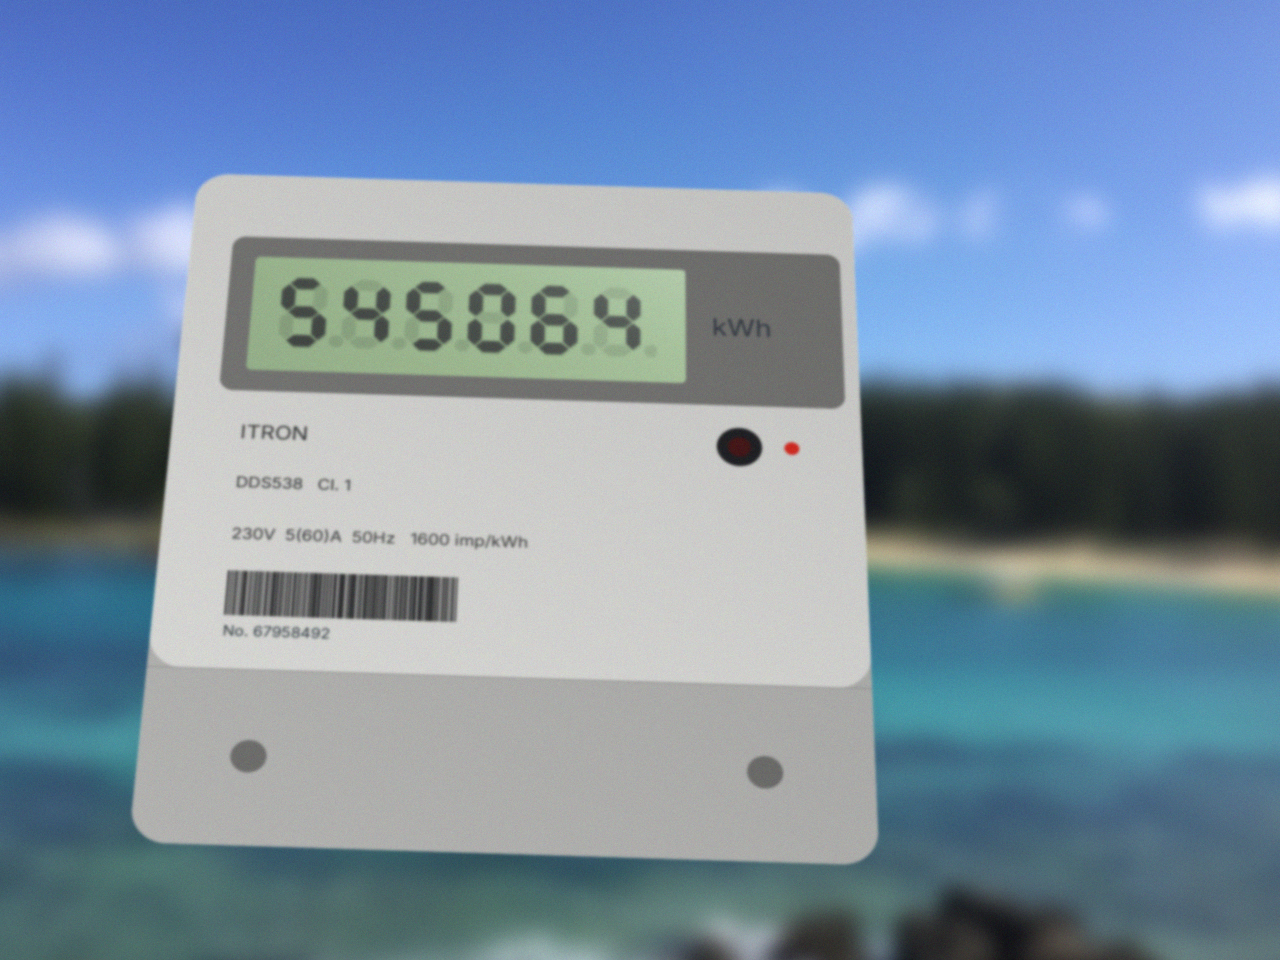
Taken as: 545064 kWh
